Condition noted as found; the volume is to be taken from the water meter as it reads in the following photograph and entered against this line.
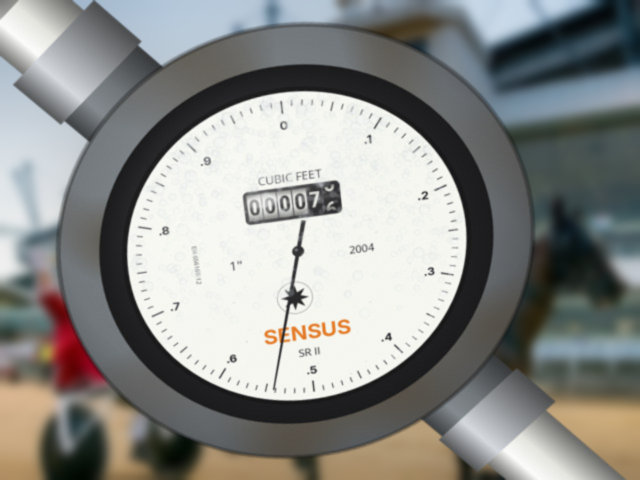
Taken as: 75.54 ft³
